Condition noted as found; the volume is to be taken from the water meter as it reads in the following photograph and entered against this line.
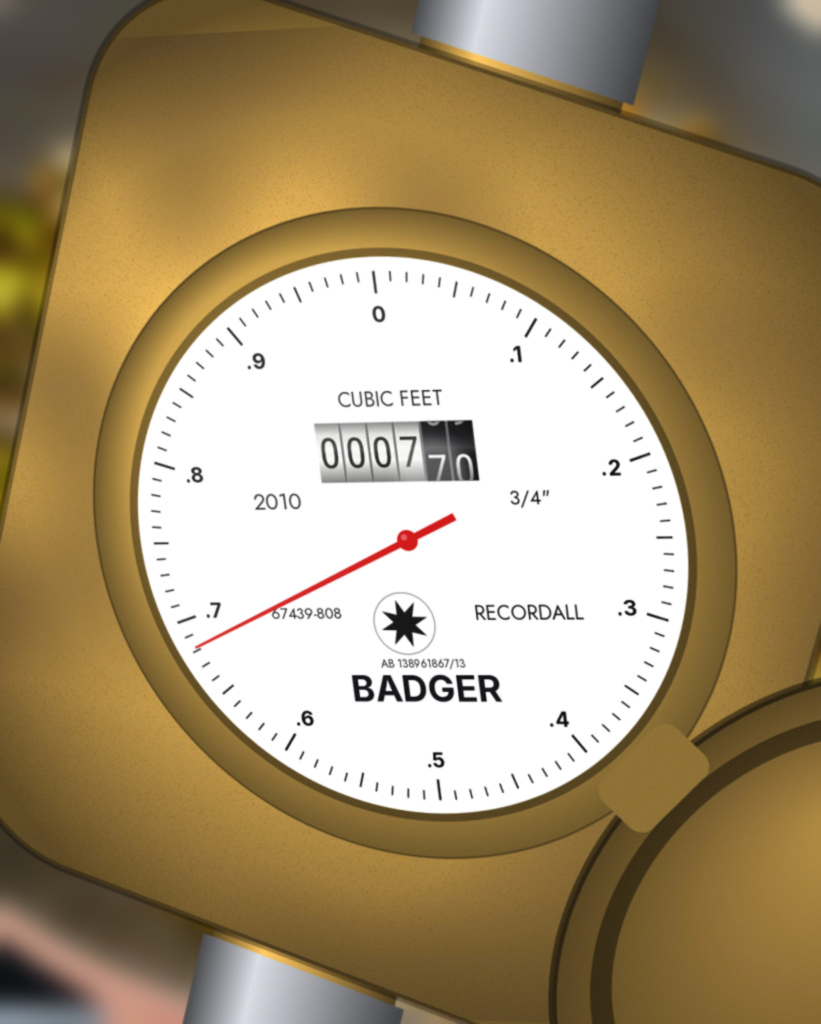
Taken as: 769.68 ft³
